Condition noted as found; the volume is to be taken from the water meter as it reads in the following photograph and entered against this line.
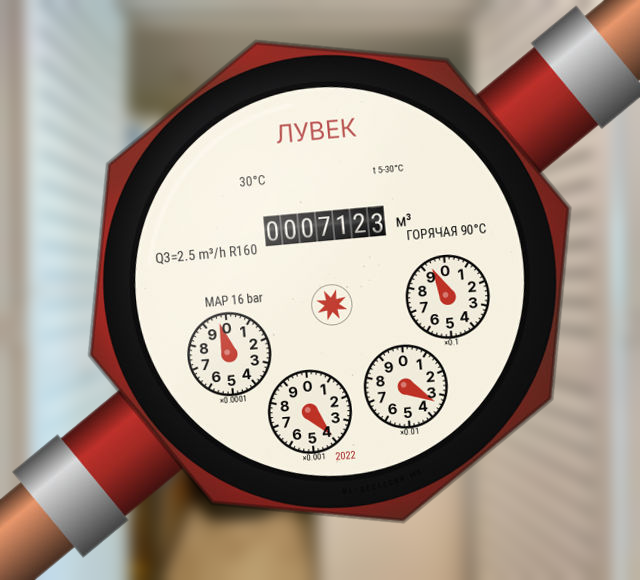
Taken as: 7122.9339 m³
